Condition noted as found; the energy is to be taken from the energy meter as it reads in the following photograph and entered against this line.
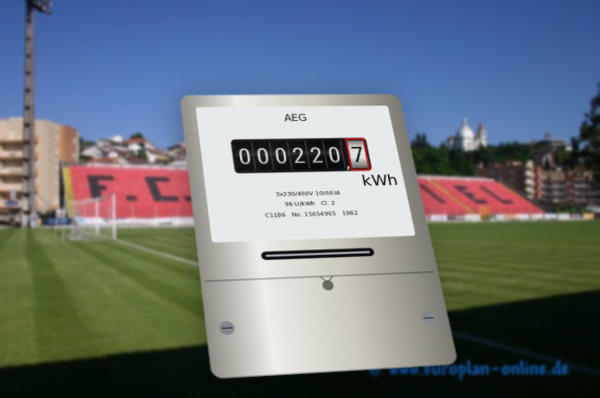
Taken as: 220.7 kWh
